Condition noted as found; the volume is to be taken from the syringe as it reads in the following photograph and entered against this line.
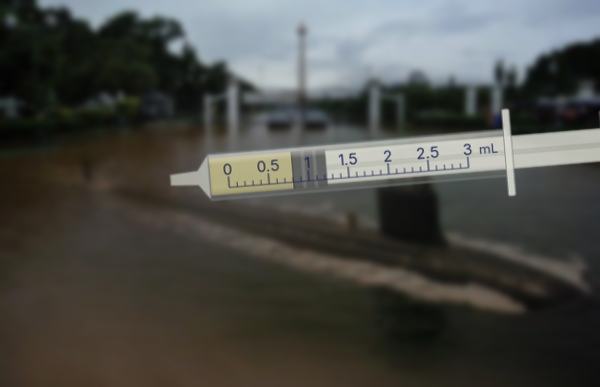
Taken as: 0.8 mL
